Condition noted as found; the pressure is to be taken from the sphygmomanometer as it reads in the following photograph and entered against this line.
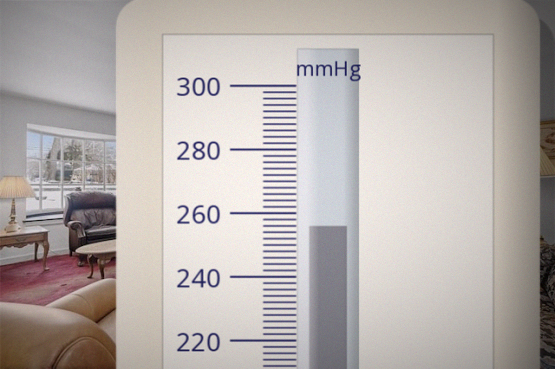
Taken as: 256 mmHg
